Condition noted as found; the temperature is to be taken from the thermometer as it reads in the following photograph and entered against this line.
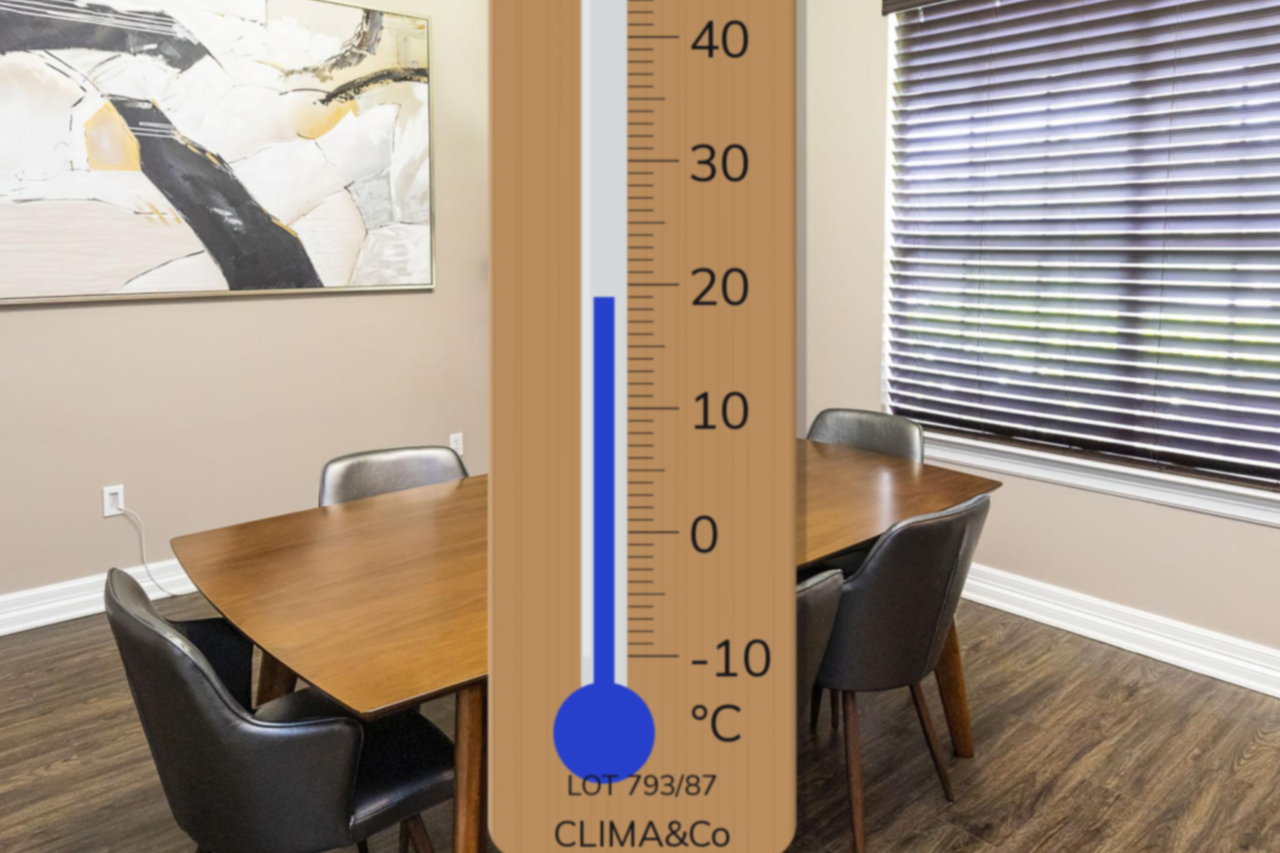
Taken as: 19 °C
